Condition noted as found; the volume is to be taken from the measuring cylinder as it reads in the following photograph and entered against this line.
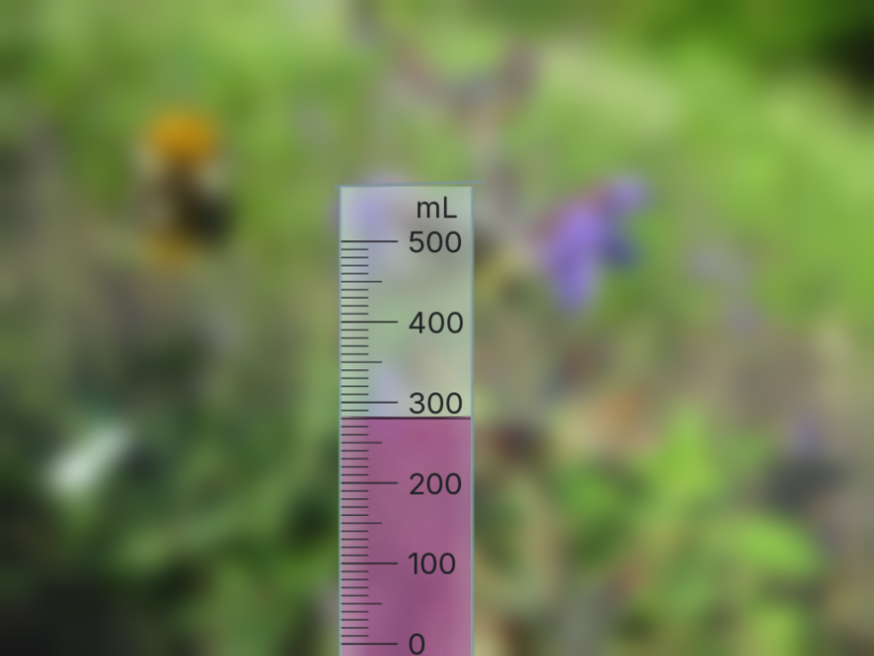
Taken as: 280 mL
